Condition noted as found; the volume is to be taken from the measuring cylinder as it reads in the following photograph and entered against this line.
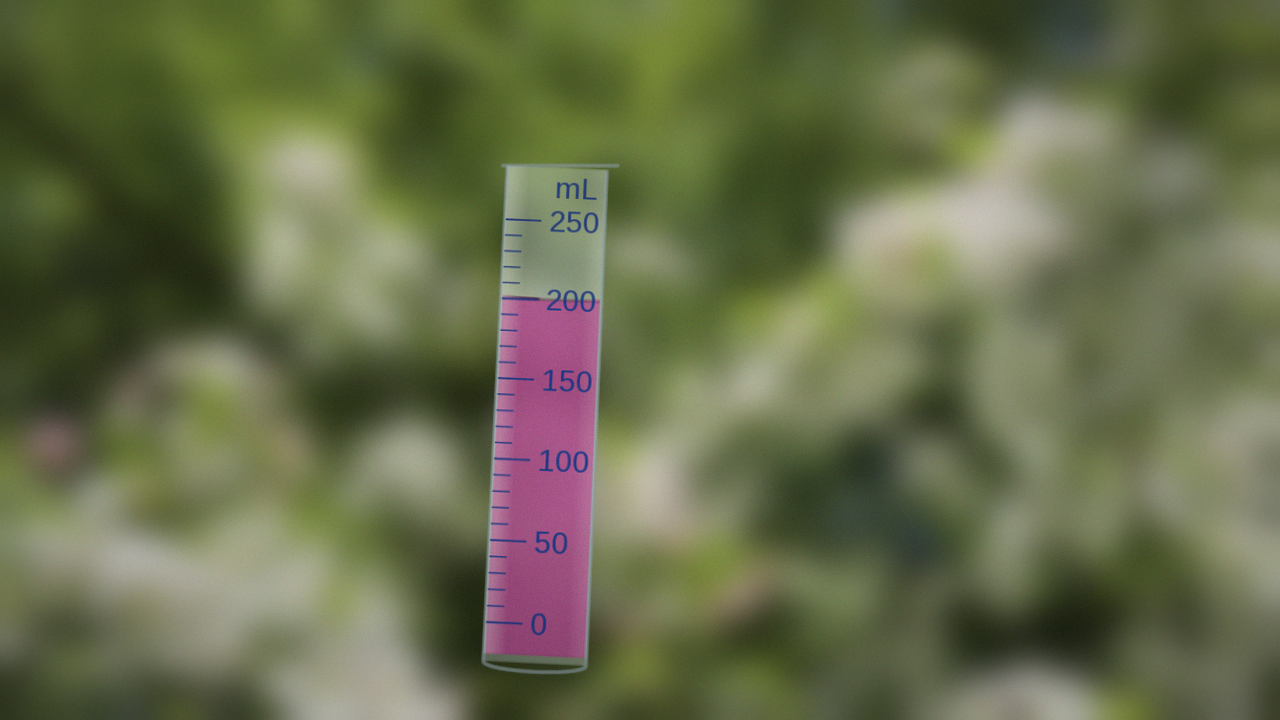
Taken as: 200 mL
